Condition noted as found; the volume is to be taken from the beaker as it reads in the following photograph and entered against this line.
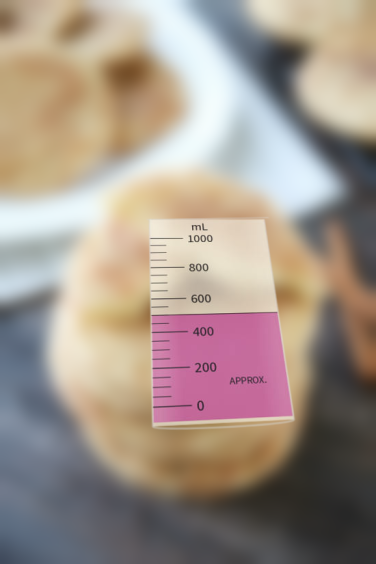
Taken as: 500 mL
